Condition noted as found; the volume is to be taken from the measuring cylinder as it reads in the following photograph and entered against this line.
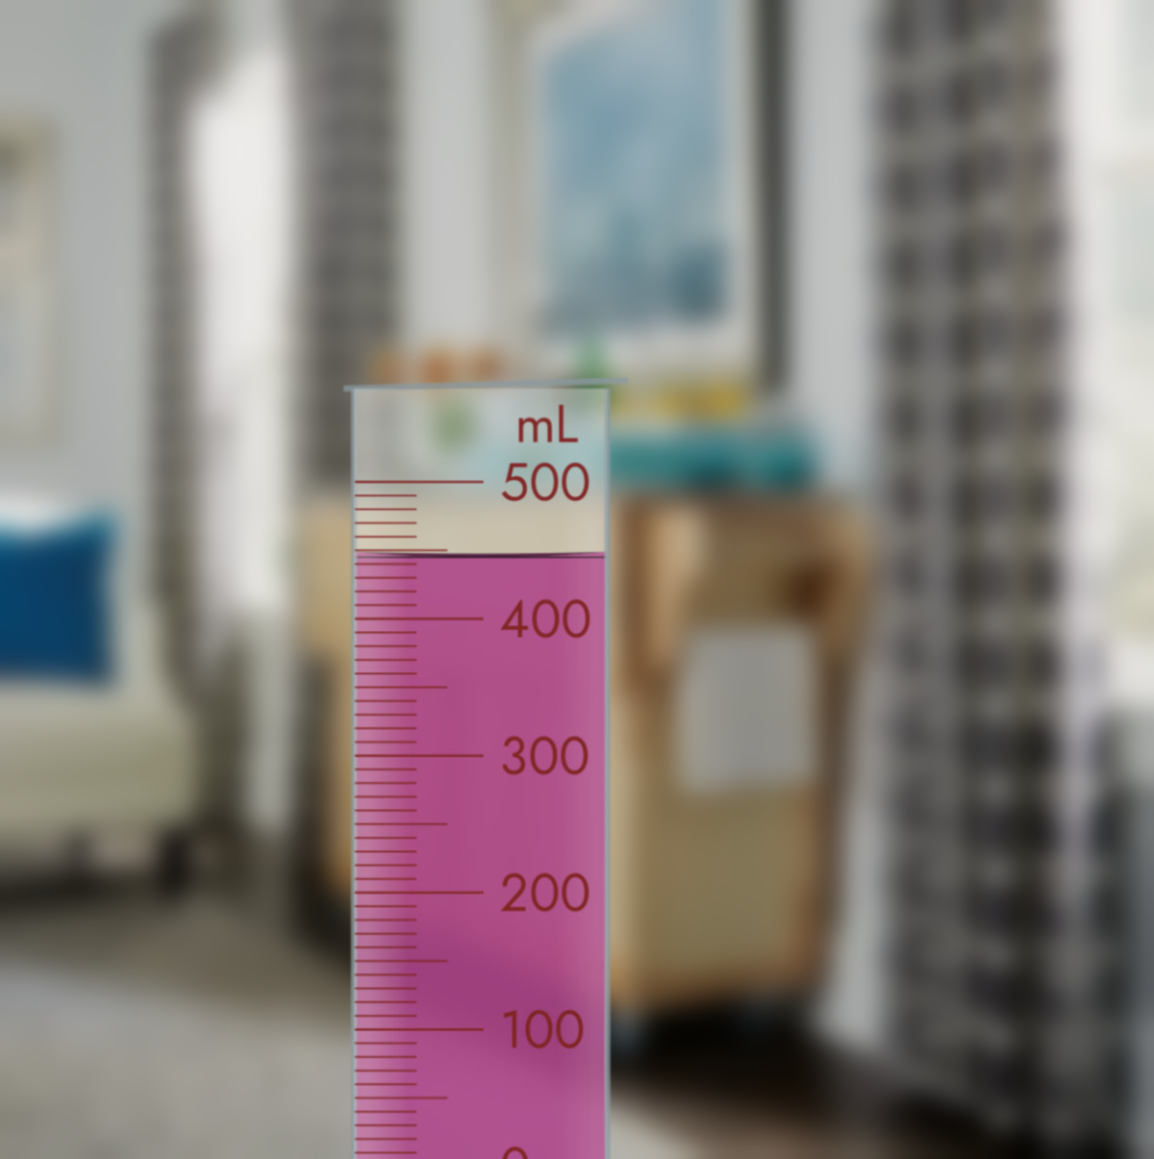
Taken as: 445 mL
